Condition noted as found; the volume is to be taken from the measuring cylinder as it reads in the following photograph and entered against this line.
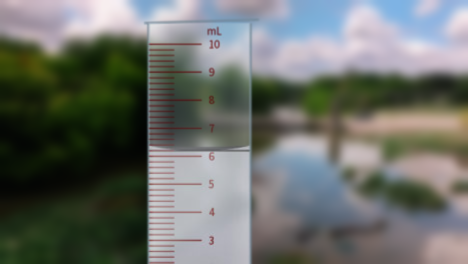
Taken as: 6.2 mL
